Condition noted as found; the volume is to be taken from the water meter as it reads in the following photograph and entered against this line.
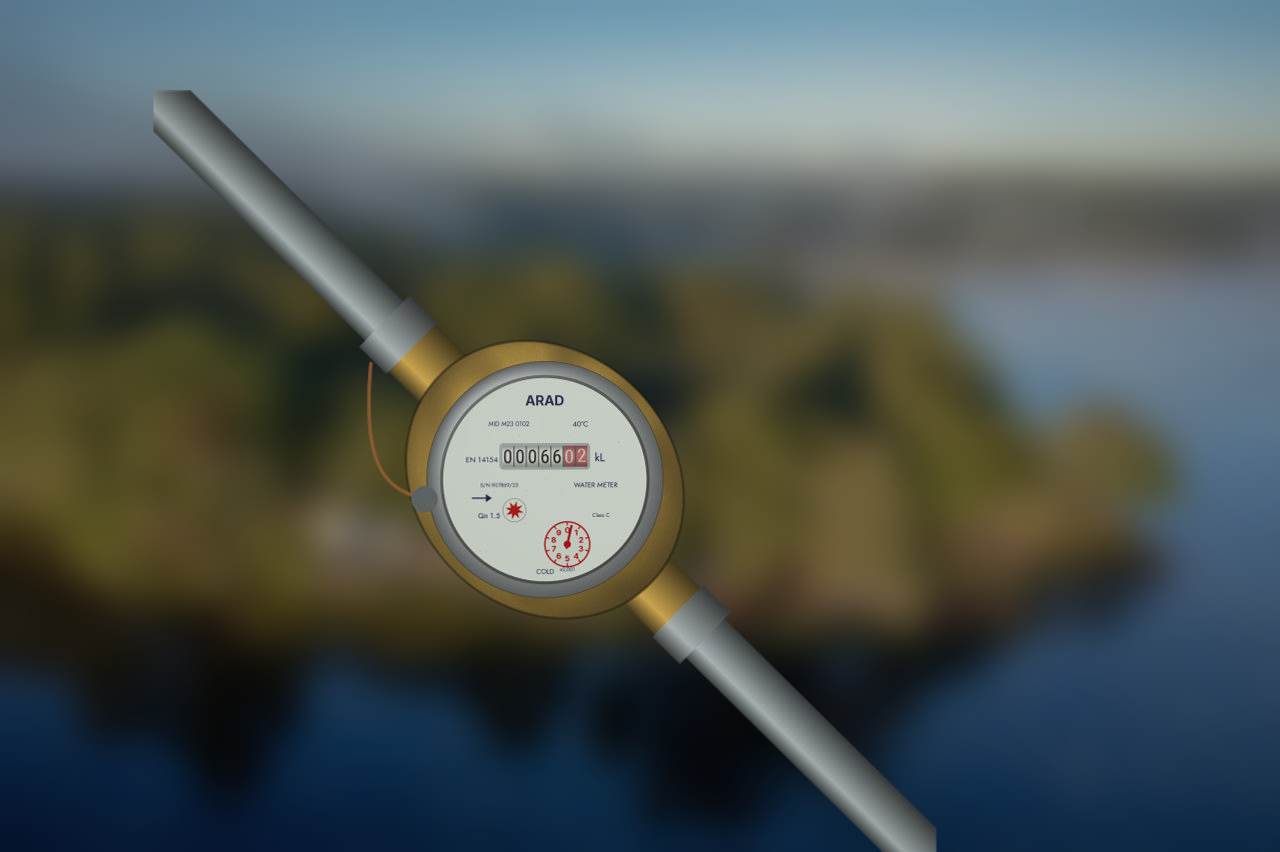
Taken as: 66.020 kL
